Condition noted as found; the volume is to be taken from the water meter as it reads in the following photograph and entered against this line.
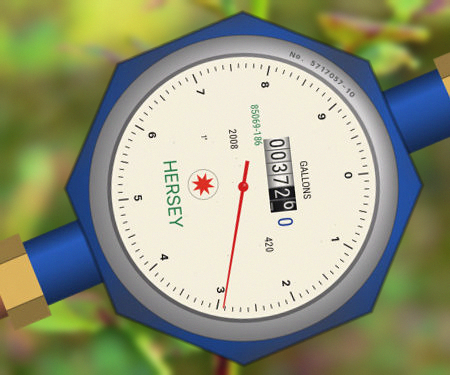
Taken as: 37262.9 gal
